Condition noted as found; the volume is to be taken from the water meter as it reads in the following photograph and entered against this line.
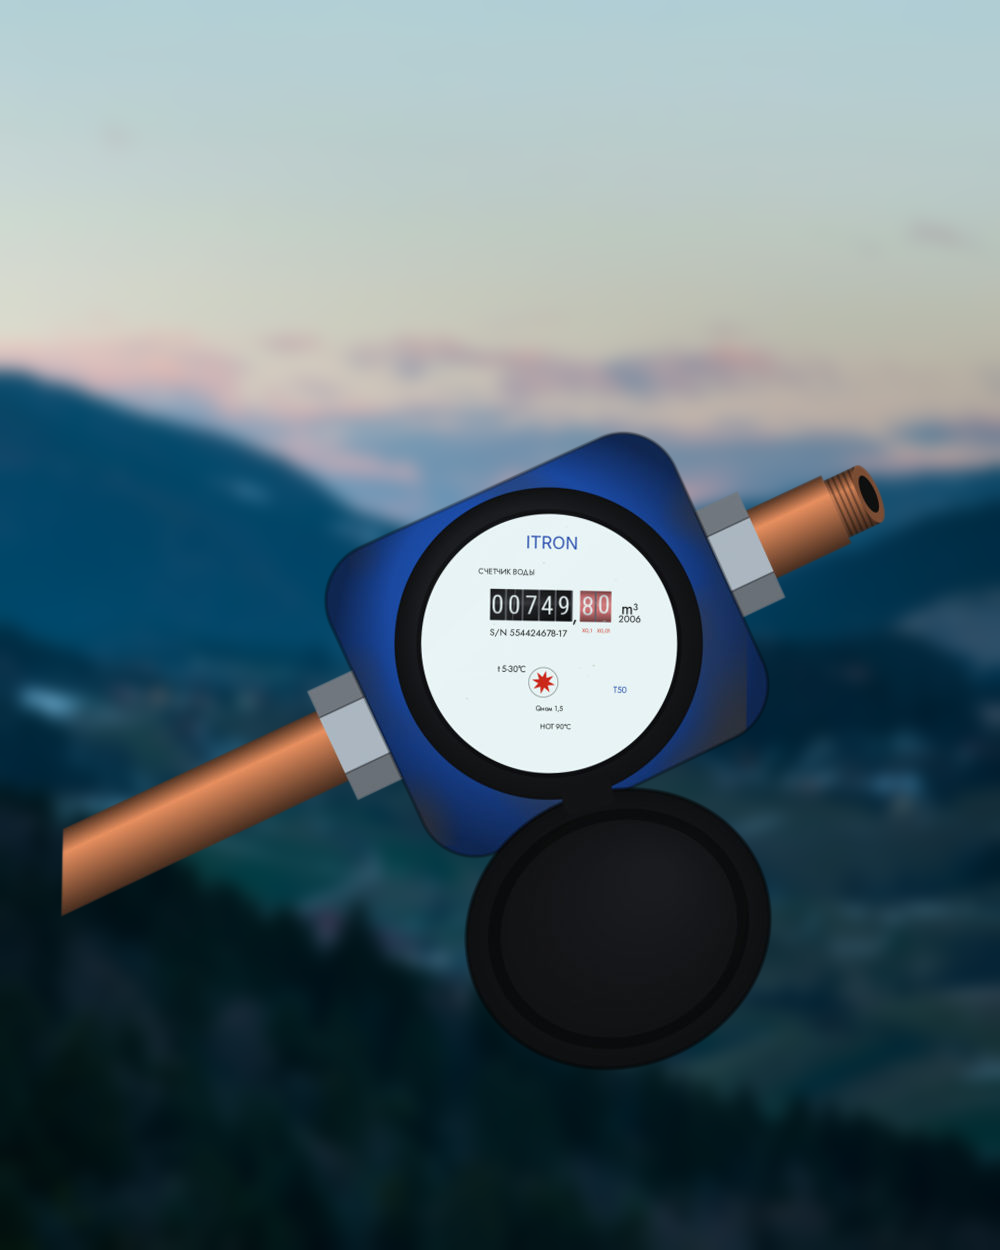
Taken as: 749.80 m³
